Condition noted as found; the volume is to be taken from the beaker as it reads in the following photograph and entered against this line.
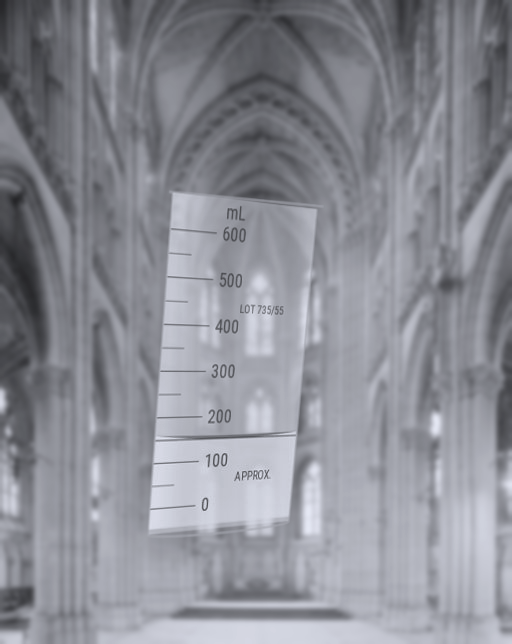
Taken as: 150 mL
